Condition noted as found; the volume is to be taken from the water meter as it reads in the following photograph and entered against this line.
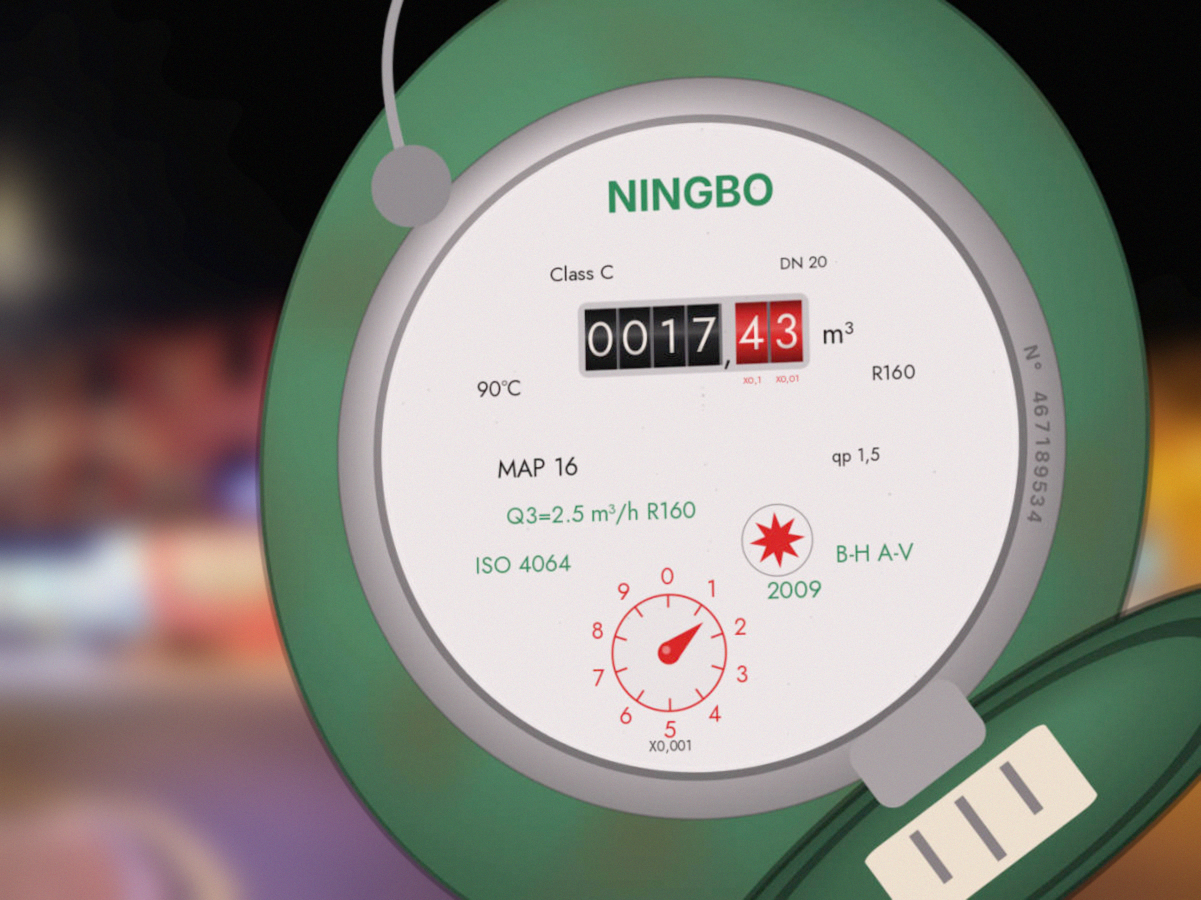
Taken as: 17.431 m³
